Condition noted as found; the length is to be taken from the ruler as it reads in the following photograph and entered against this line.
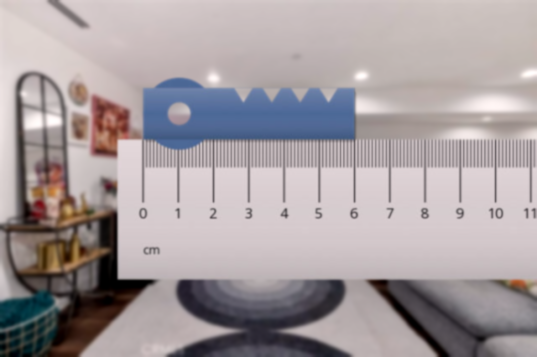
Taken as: 6 cm
